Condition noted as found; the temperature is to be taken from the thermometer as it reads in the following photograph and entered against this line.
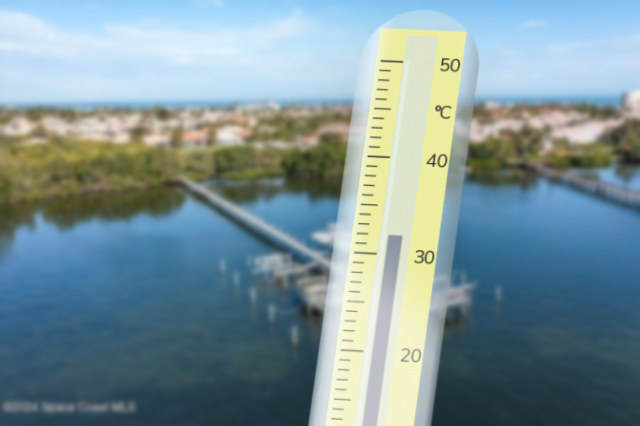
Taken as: 32 °C
